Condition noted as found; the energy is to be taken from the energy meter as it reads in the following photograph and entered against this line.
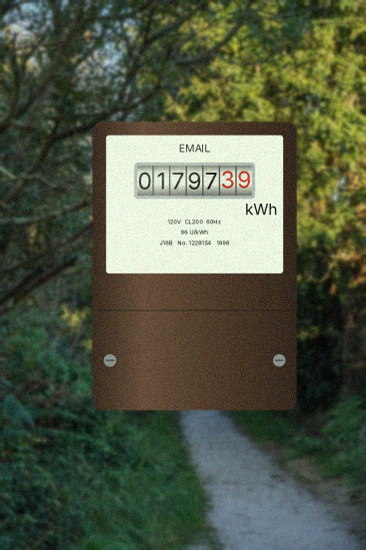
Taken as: 1797.39 kWh
